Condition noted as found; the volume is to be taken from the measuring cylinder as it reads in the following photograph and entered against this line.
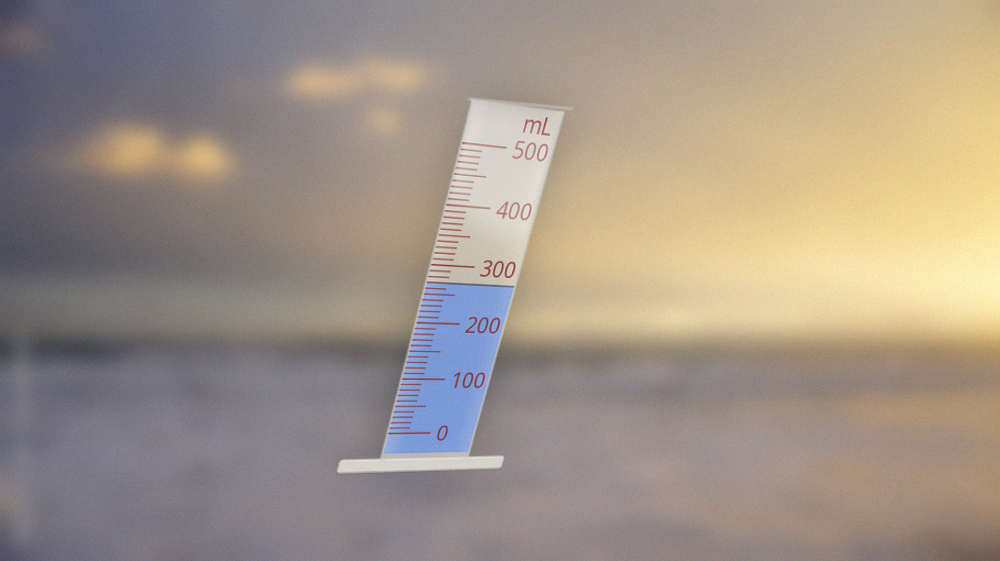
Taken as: 270 mL
